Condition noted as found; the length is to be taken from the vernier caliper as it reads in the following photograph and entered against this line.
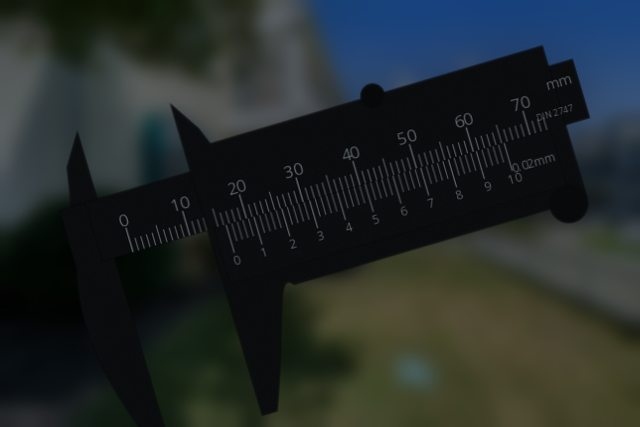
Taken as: 16.4 mm
